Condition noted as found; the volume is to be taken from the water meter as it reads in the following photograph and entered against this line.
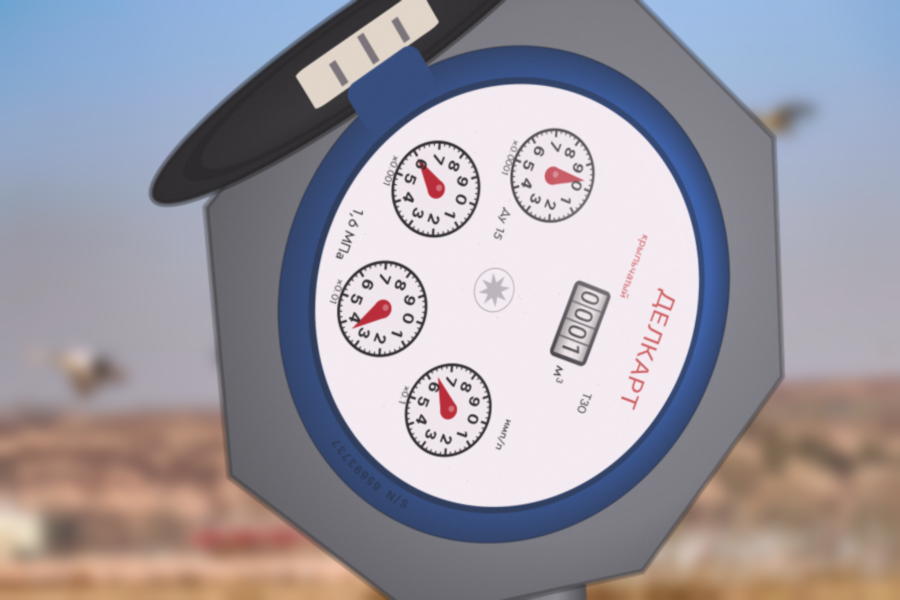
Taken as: 1.6359 m³
